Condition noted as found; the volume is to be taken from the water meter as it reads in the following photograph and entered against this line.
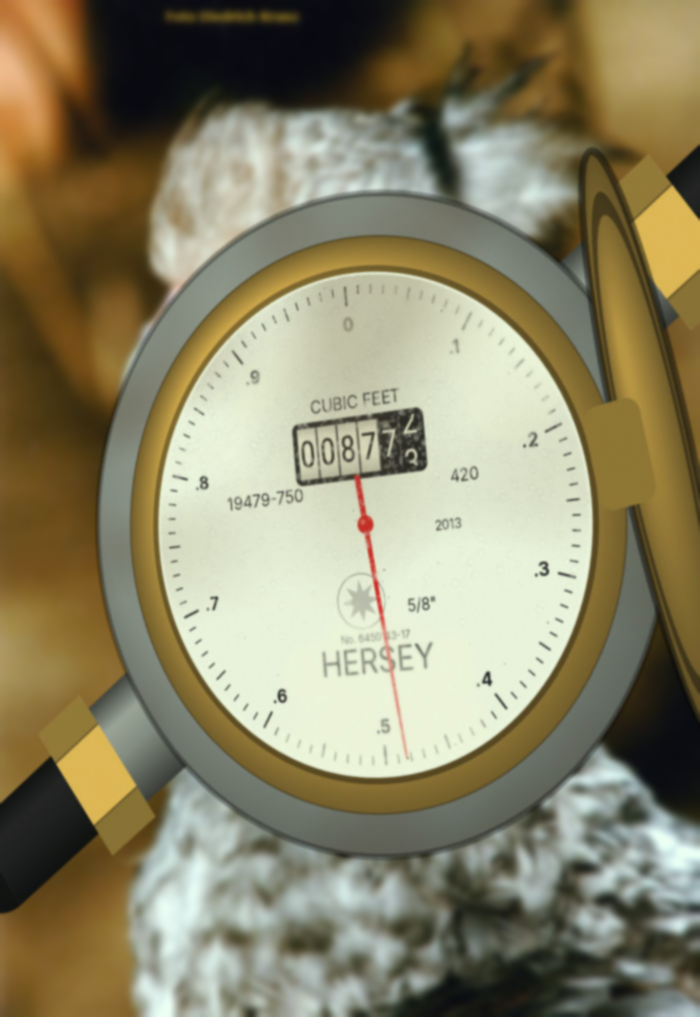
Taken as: 8772.48 ft³
